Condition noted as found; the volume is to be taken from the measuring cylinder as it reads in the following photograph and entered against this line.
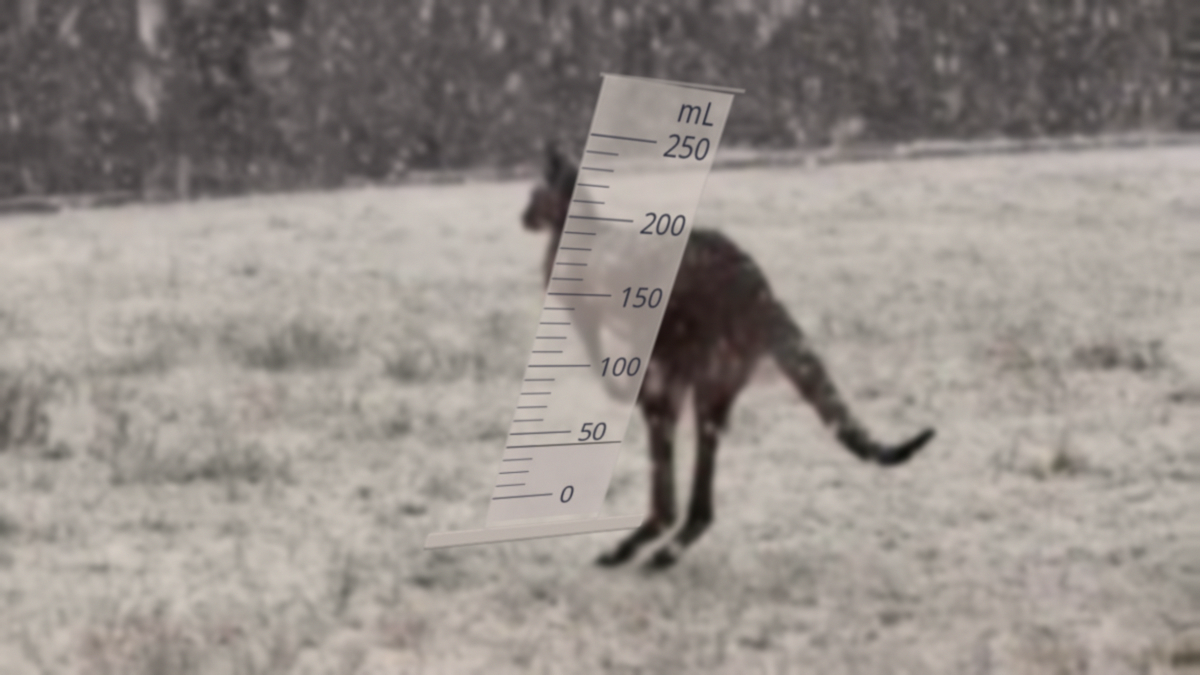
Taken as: 40 mL
